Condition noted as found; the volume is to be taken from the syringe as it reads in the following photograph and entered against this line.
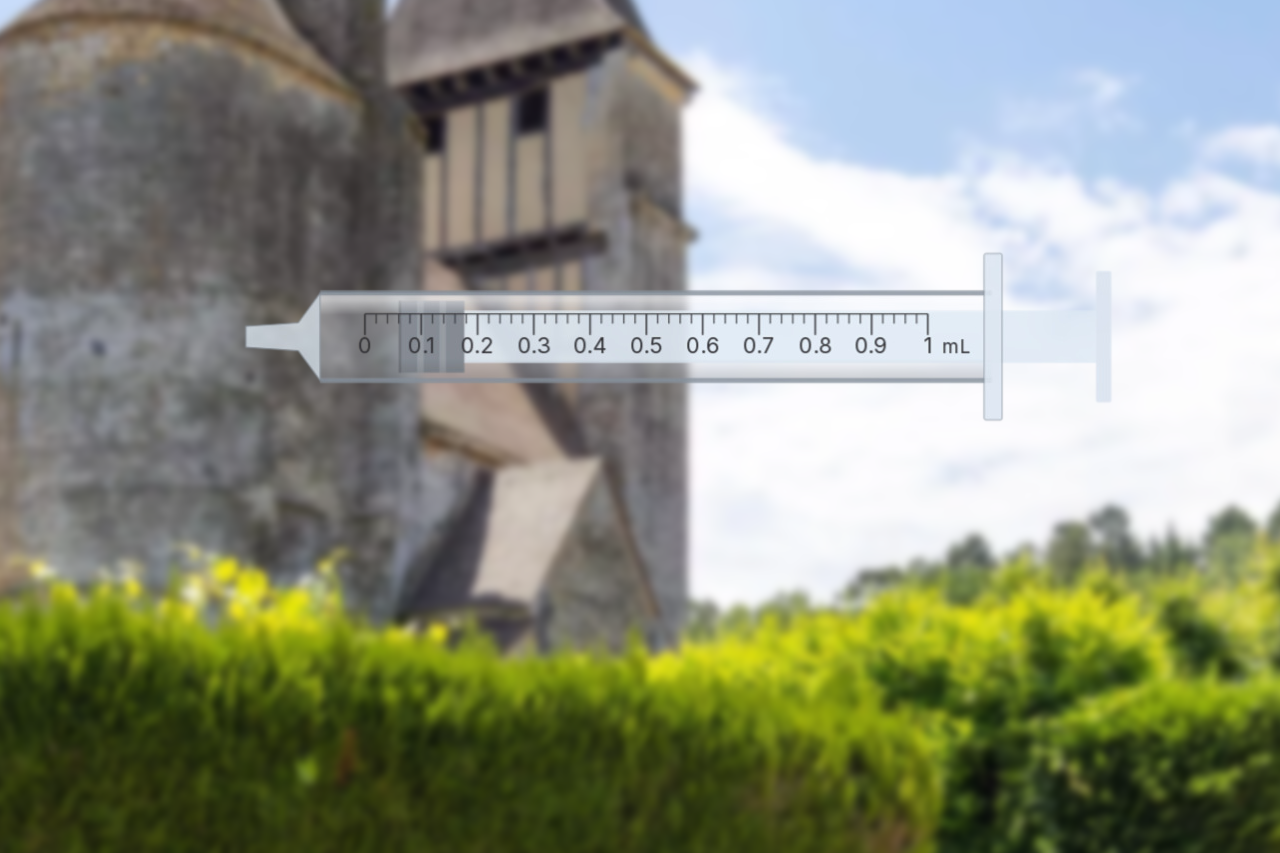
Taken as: 0.06 mL
